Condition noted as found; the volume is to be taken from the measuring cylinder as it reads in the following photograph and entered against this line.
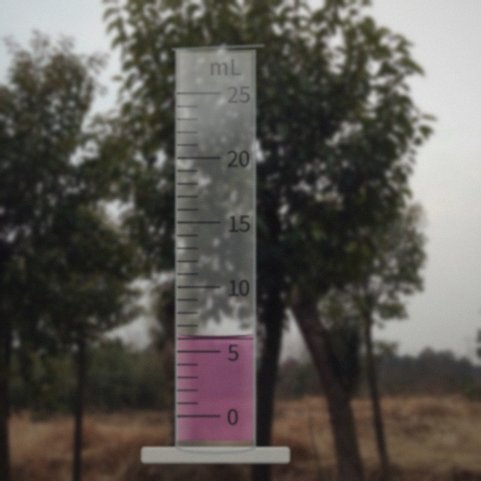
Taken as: 6 mL
